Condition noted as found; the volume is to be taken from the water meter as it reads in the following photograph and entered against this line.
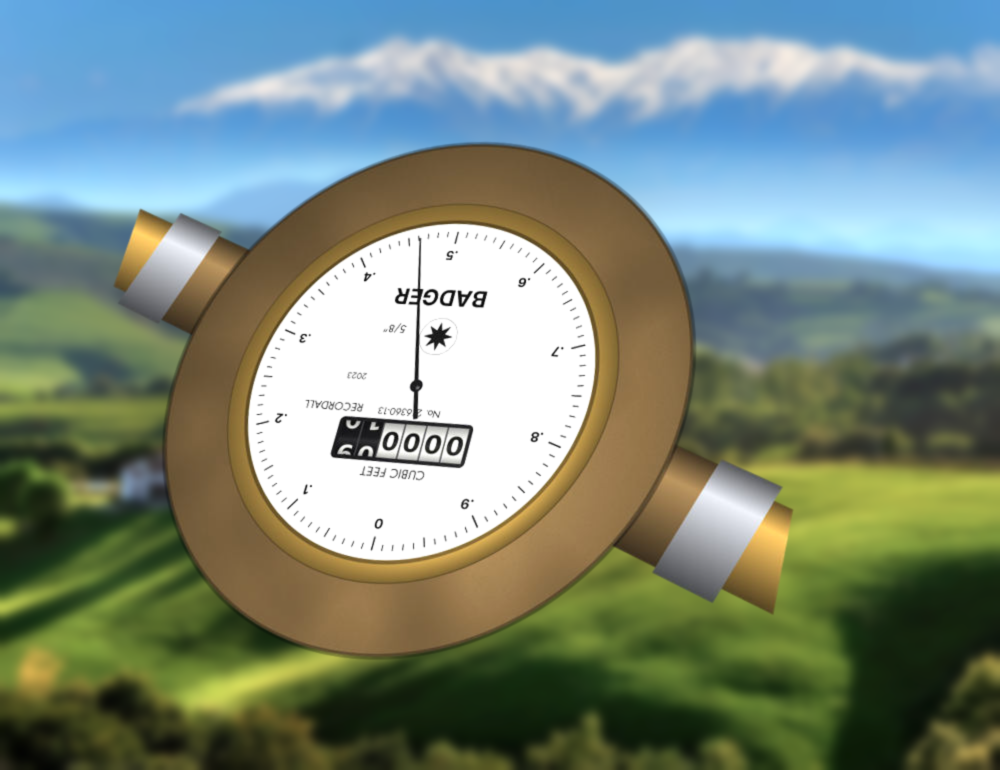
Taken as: 9.46 ft³
